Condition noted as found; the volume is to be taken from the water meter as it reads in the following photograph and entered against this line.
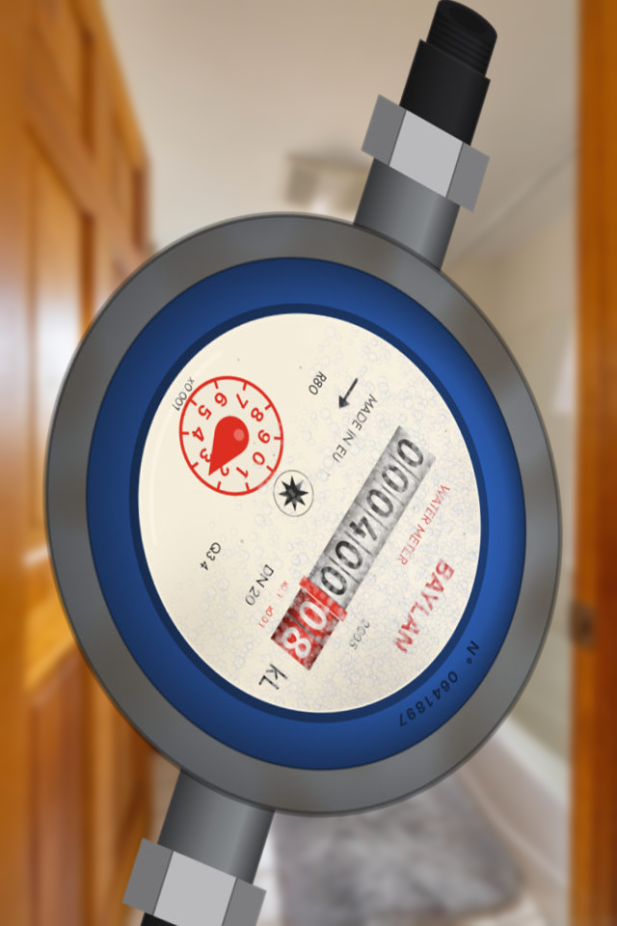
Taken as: 400.082 kL
